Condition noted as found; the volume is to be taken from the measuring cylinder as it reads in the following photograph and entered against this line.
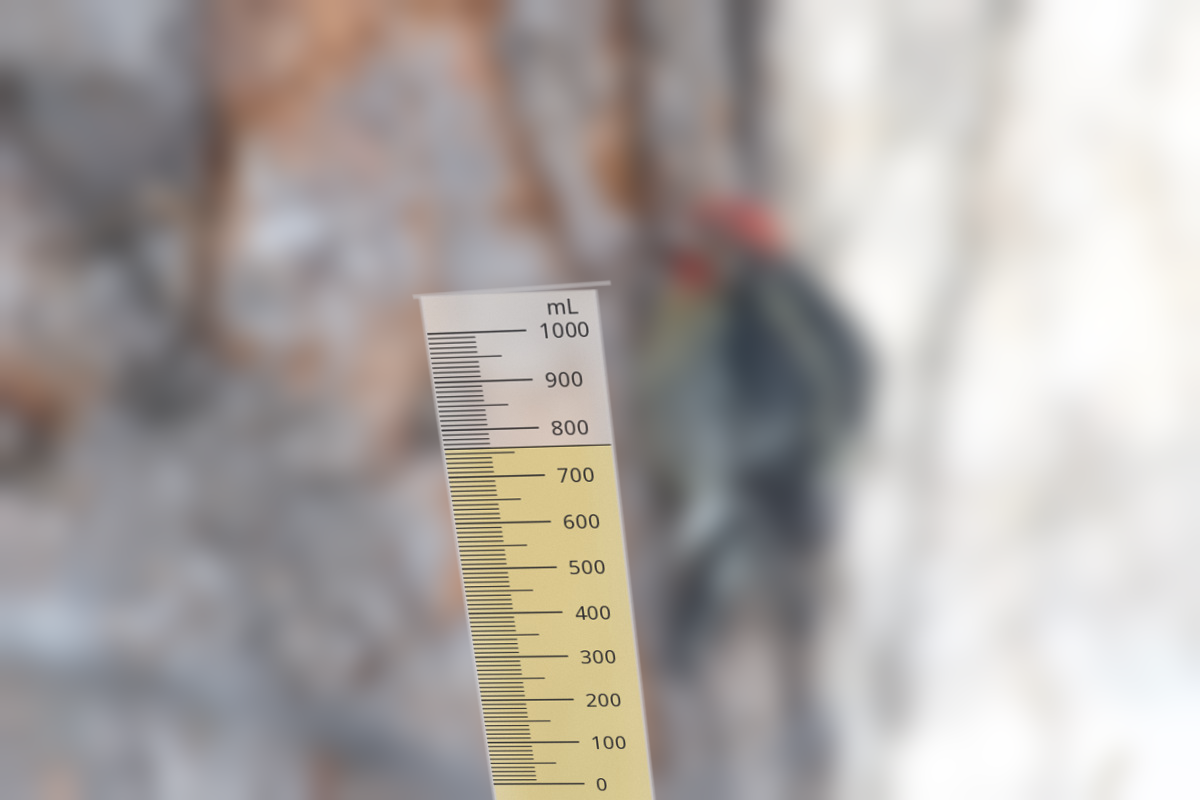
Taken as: 760 mL
